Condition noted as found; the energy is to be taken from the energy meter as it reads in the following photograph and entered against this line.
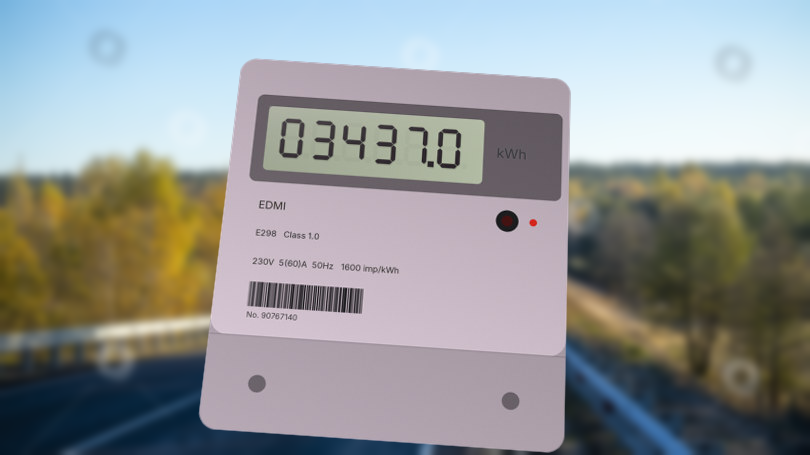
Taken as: 3437.0 kWh
